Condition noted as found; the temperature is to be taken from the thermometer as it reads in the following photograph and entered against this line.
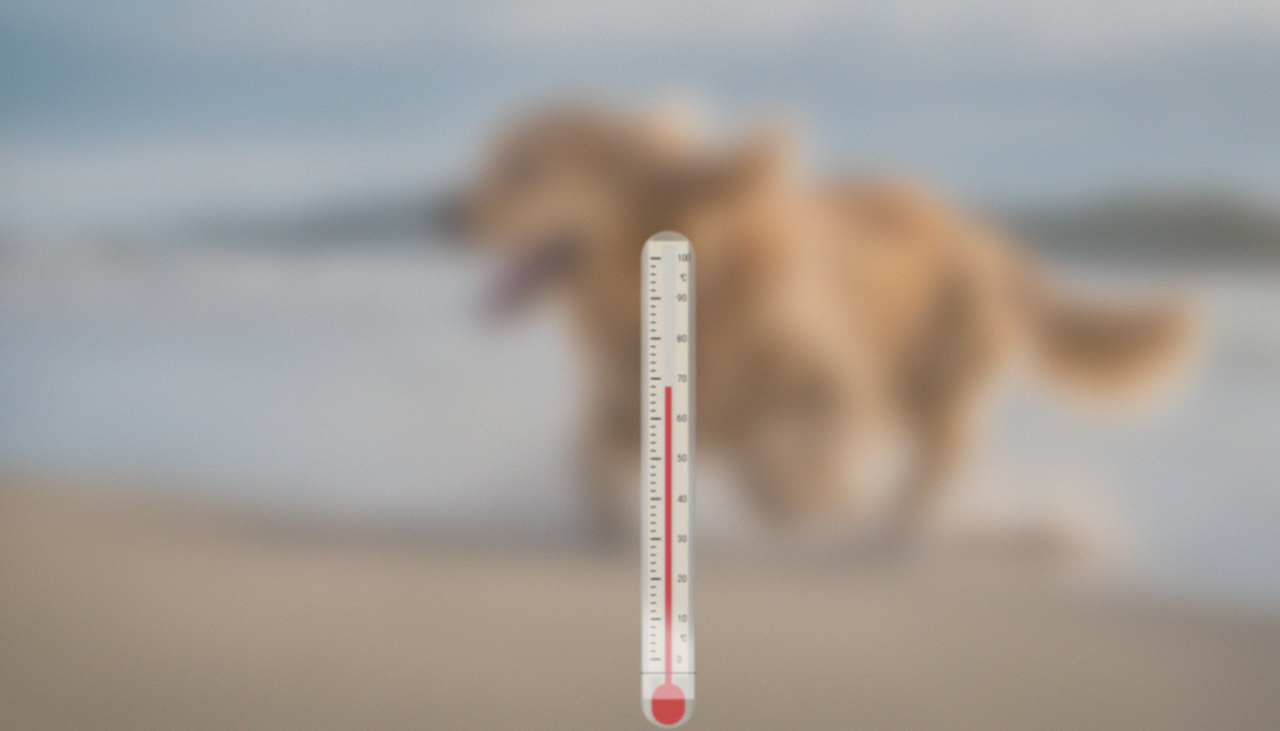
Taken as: 68 °C
